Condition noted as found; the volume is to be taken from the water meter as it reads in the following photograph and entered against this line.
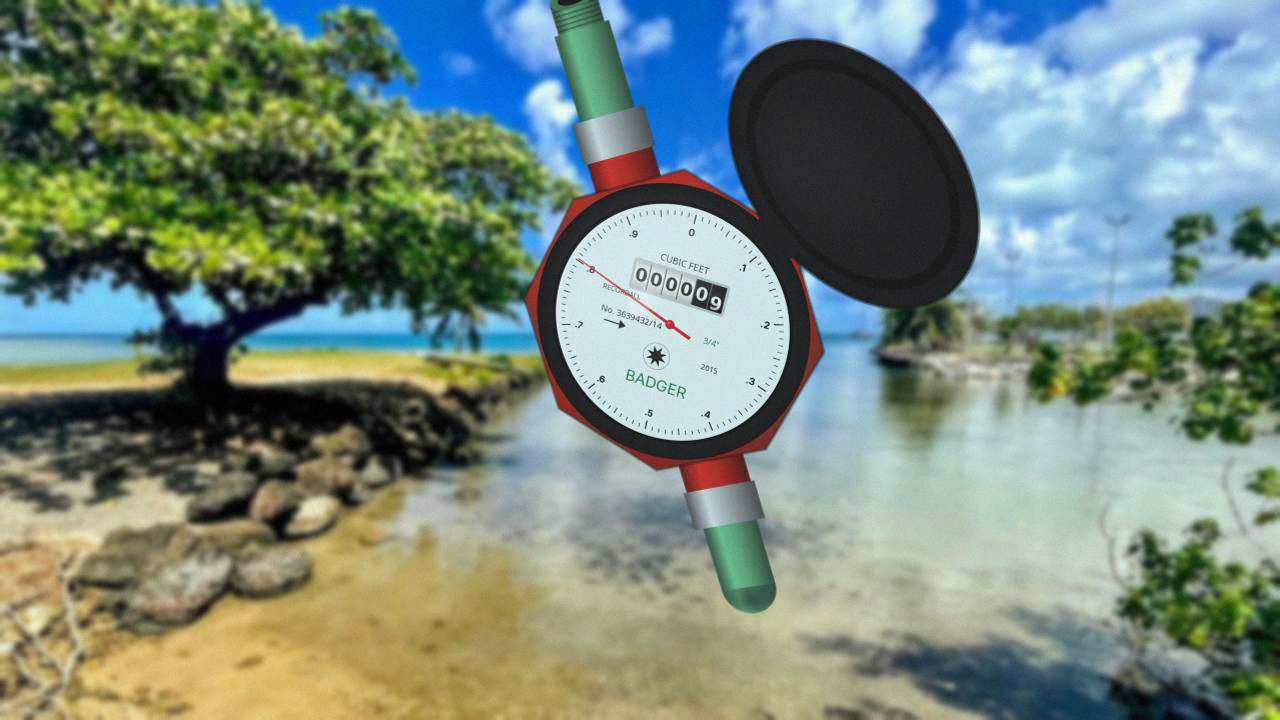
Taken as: 8.80 ft³
